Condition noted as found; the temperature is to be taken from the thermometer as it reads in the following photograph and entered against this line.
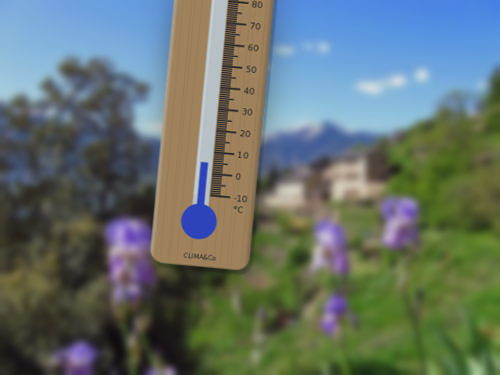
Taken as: 5 °C
